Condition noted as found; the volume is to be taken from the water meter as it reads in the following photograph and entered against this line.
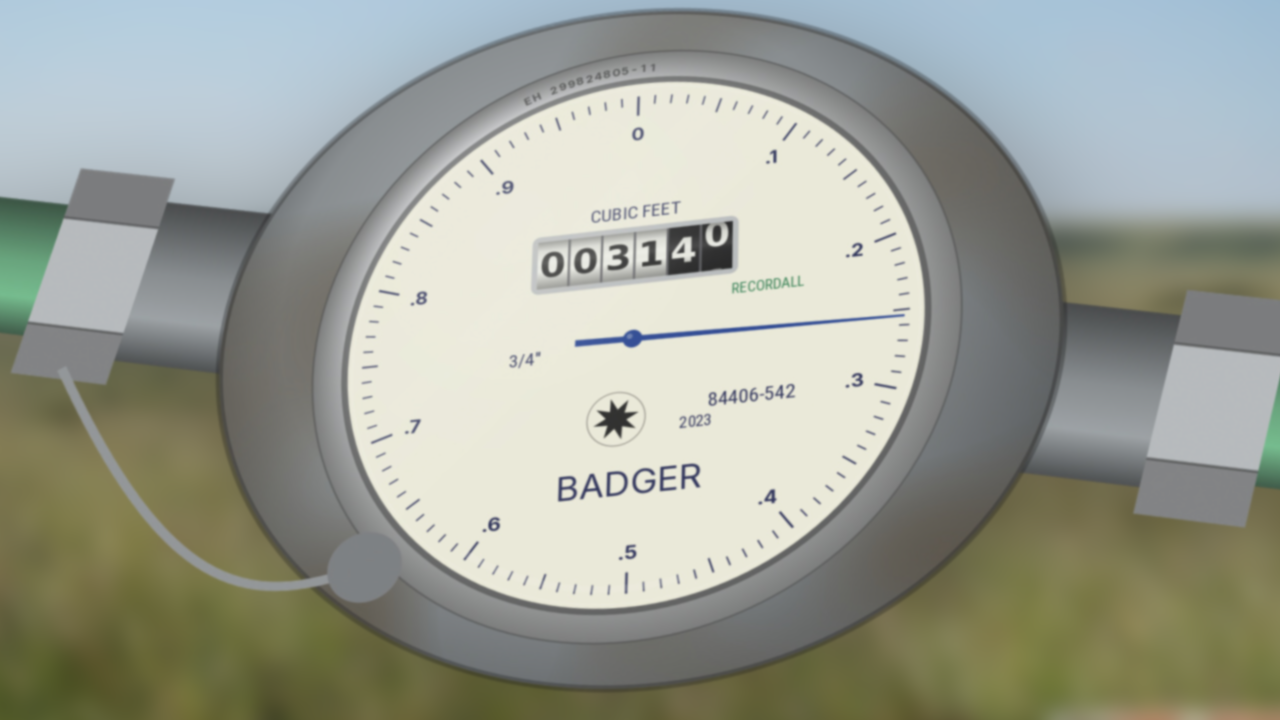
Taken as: 3140.25 ft³
